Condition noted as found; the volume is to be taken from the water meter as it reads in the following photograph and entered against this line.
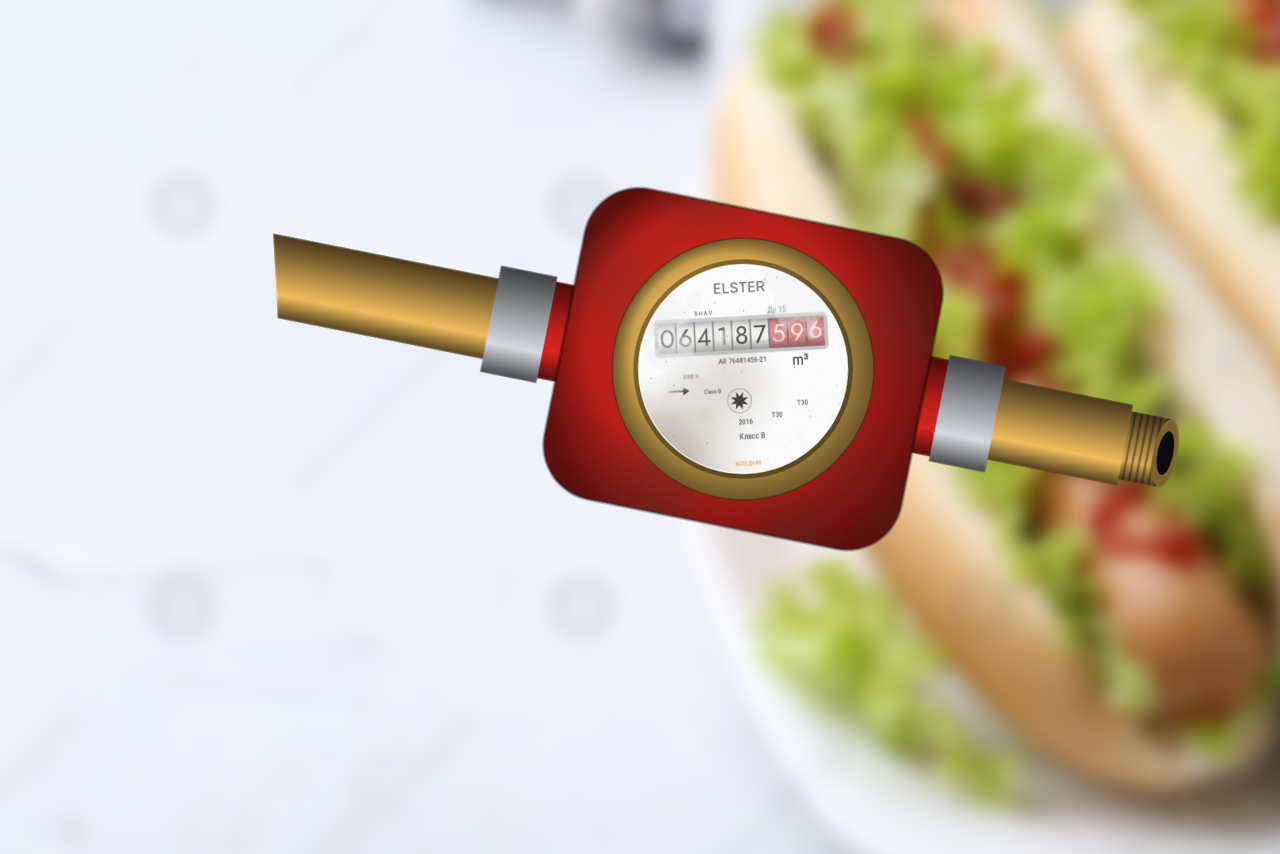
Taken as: 64187.596 m³
